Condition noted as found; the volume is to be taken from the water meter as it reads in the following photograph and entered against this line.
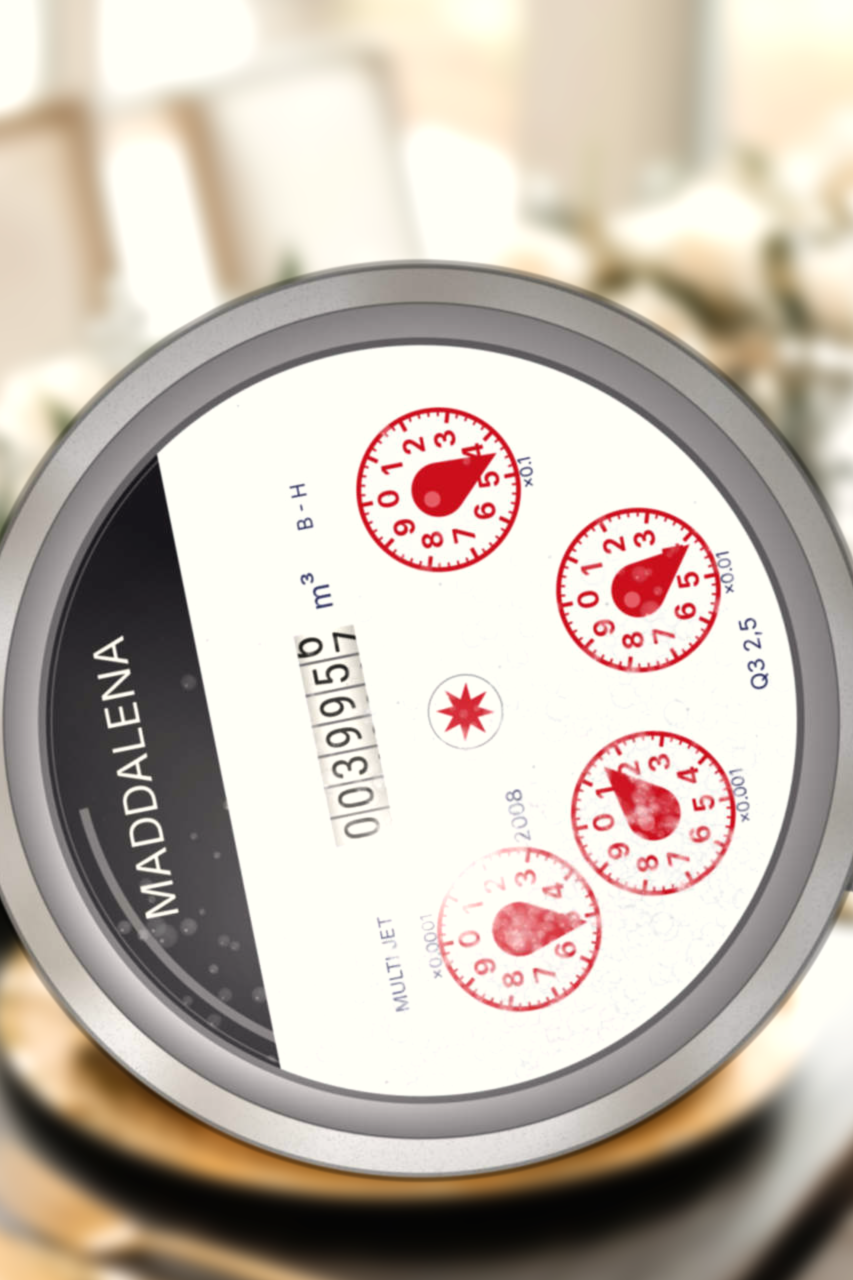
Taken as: 39956.4415 m³
